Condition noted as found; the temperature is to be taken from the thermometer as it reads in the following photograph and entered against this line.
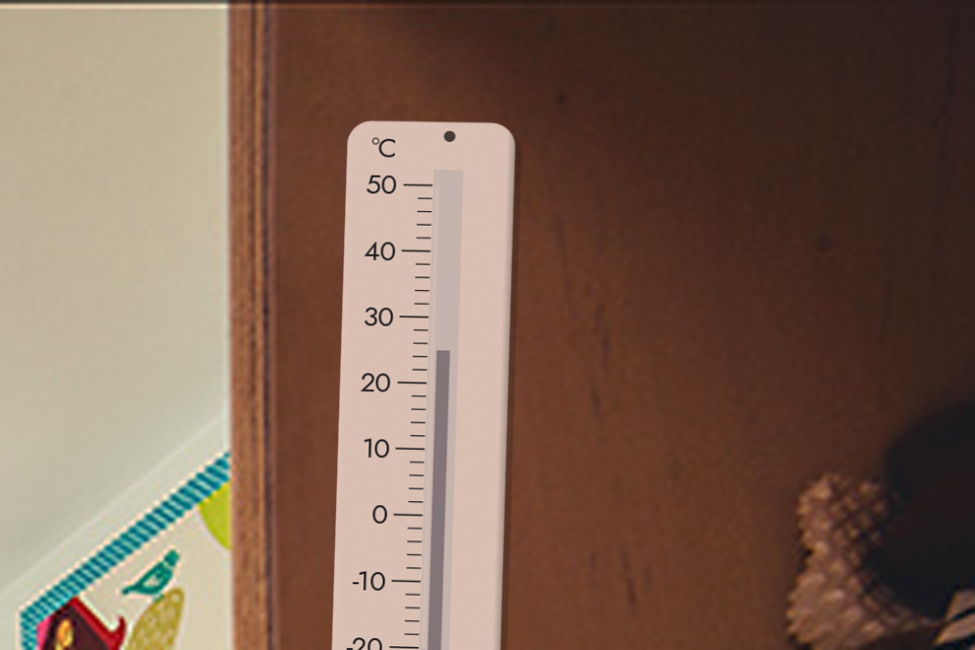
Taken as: 25 °C
